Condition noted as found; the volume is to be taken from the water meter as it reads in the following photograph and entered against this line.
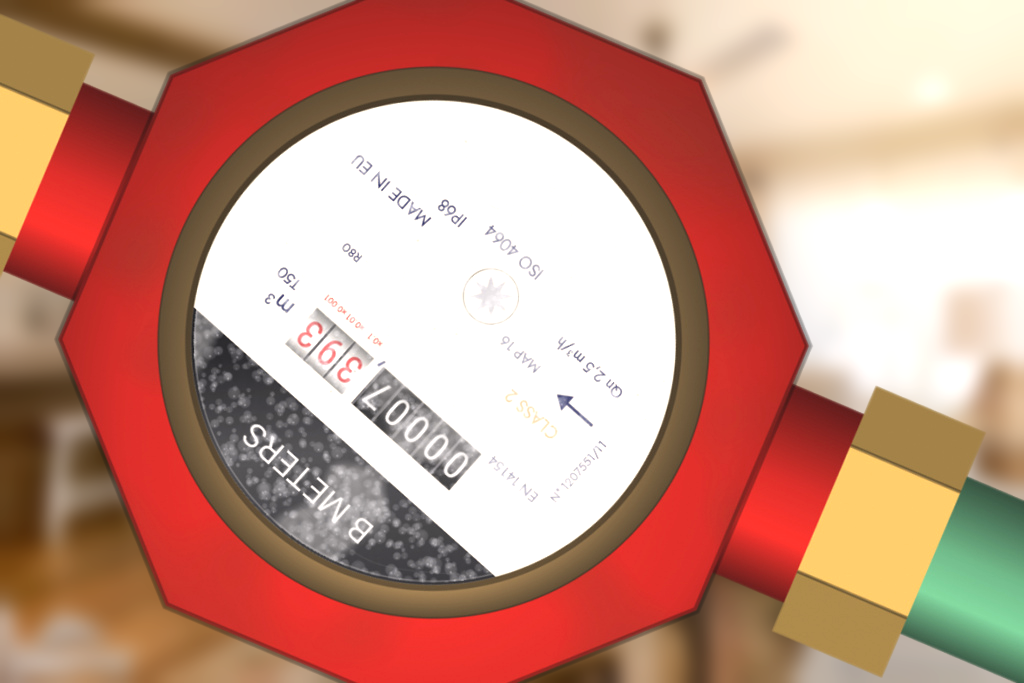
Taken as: 7.393 m³
